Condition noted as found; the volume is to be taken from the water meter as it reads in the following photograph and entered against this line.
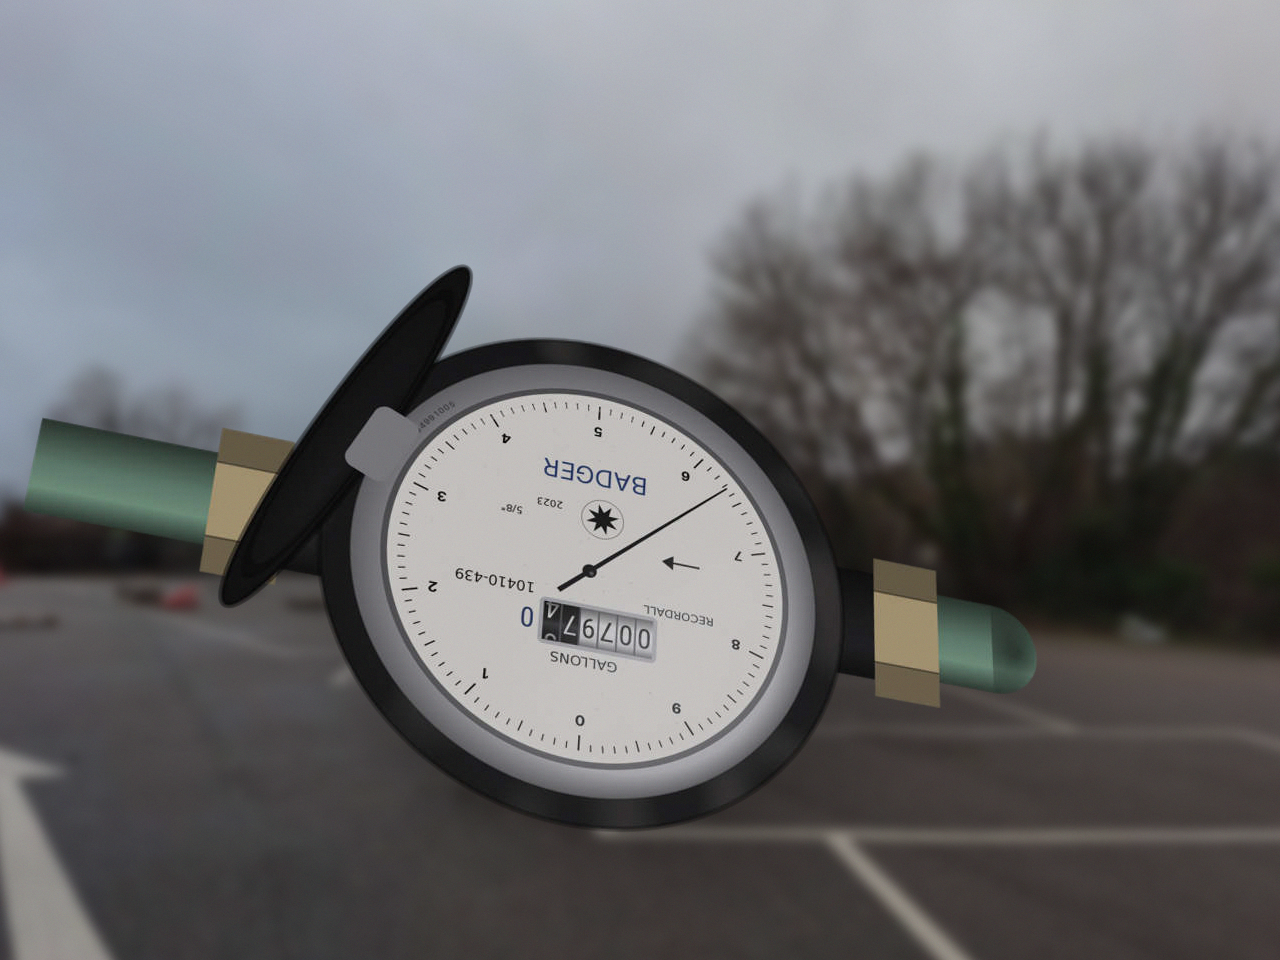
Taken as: 79736.3 gal
